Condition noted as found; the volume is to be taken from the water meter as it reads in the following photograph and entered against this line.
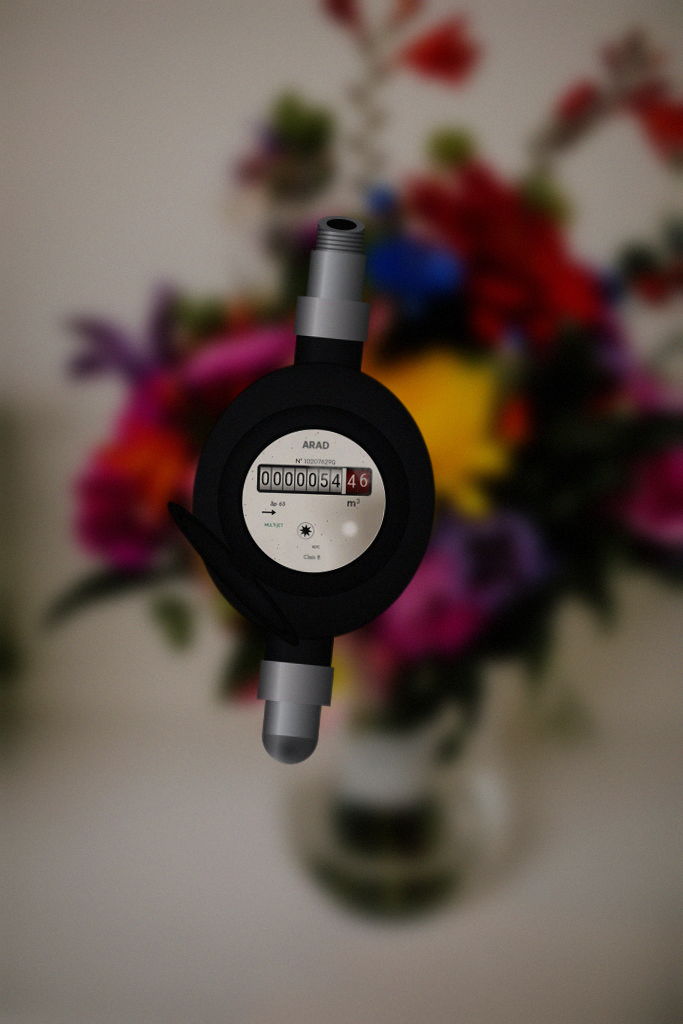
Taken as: 54.46 m³
